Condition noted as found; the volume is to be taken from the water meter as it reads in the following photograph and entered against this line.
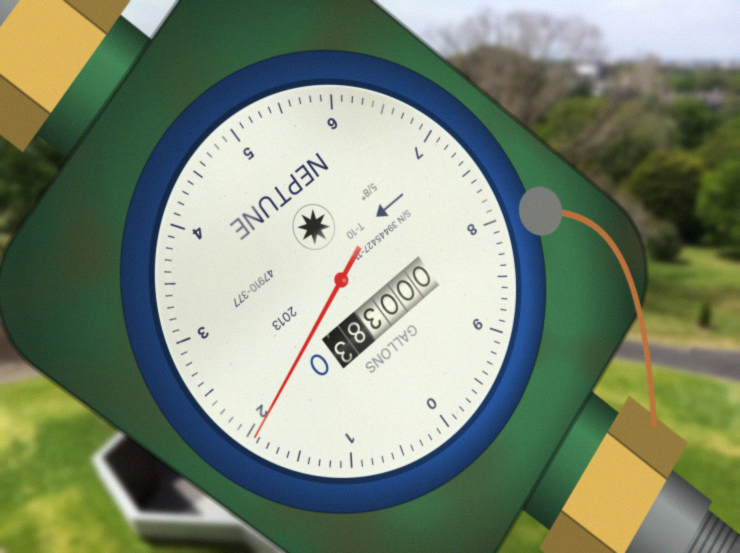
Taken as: 3831.9 gal
